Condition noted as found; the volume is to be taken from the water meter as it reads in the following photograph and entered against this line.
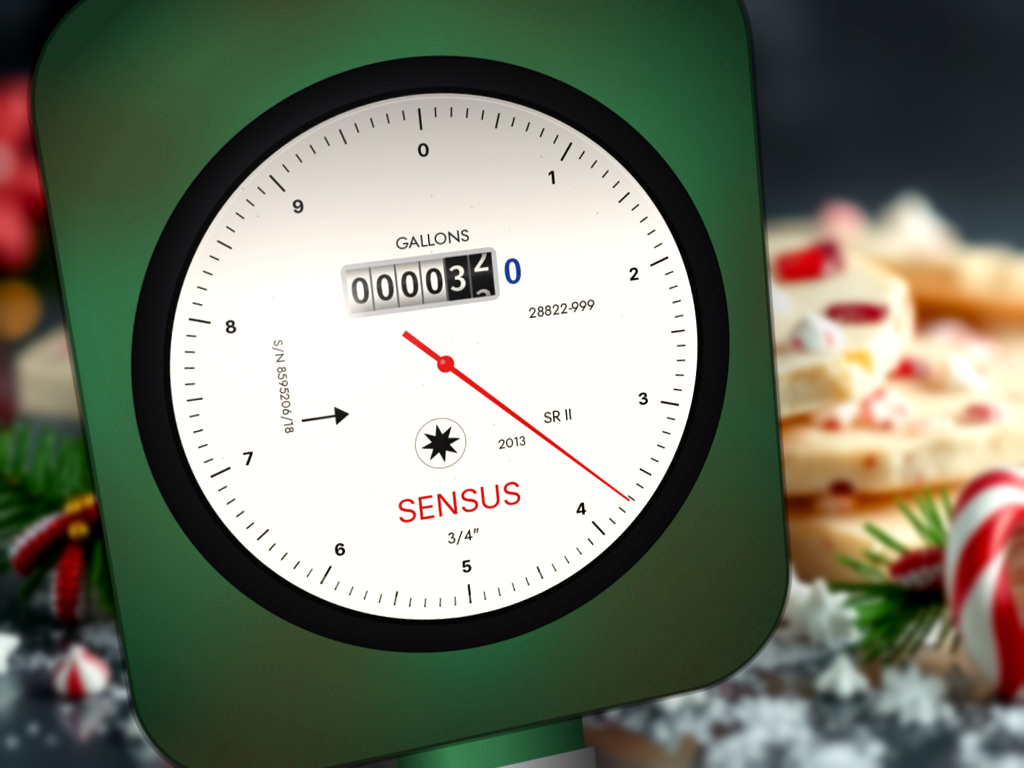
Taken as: 323.7 gal
